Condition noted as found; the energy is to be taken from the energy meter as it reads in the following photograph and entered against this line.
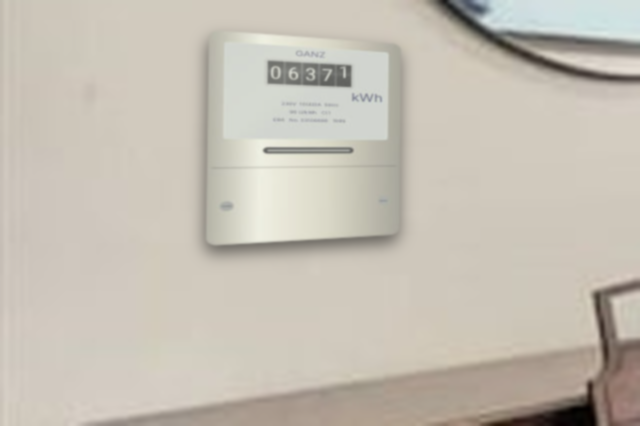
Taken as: 6371 kWh
